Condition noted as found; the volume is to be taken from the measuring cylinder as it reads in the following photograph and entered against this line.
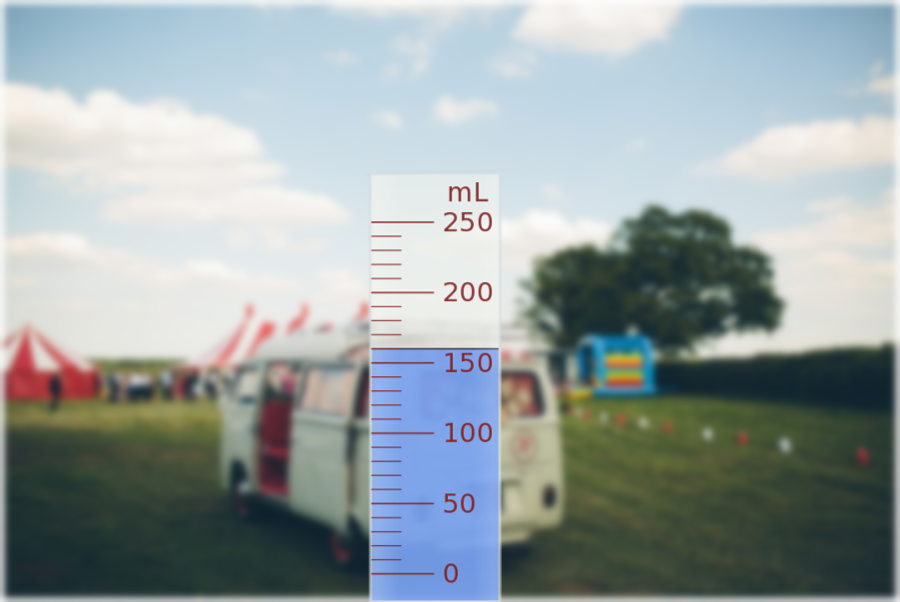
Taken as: 160 mL
